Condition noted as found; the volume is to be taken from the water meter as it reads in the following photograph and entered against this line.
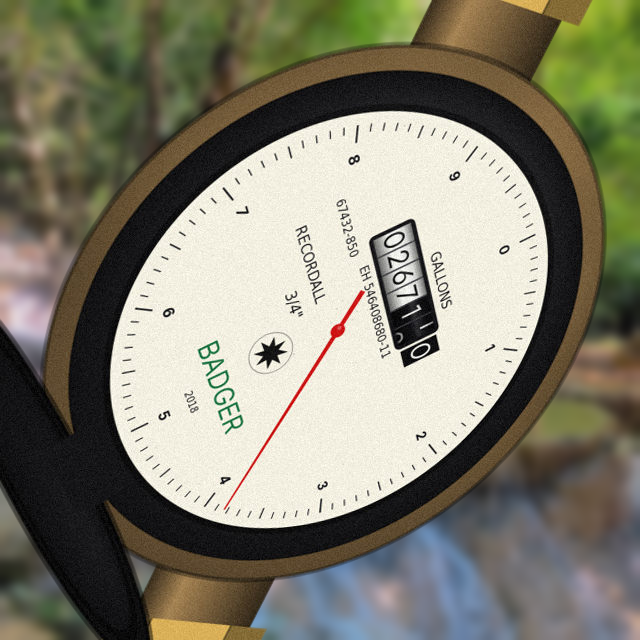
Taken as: 267113.8 gal
